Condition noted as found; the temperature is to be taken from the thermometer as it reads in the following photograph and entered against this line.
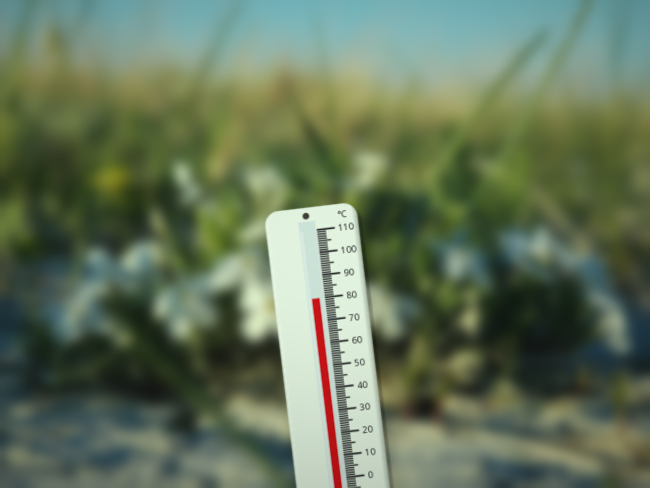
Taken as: 80 °C
